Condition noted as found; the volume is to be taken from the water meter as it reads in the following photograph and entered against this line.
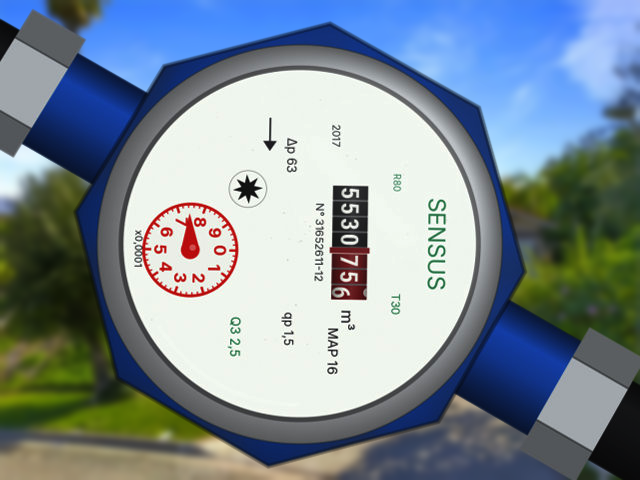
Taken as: 5530.7557 m³
